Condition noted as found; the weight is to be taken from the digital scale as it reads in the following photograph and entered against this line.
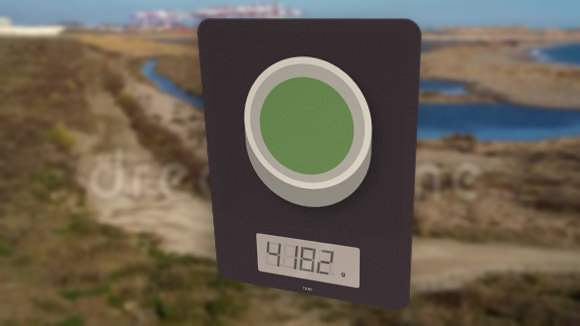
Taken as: 4182 g
